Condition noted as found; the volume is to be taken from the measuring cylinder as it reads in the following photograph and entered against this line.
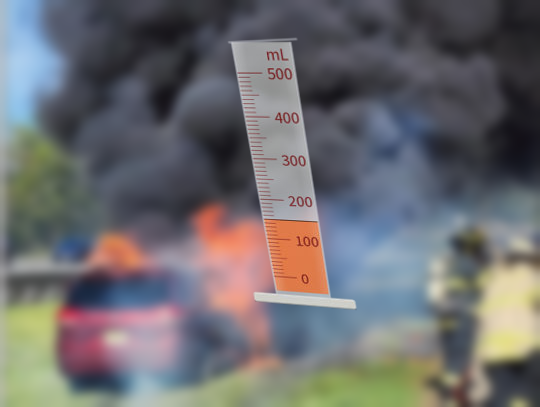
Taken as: 150 mL
